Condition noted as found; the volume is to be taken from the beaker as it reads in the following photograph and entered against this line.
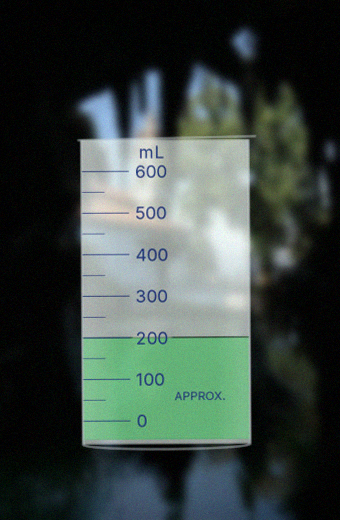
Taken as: 200 mL
